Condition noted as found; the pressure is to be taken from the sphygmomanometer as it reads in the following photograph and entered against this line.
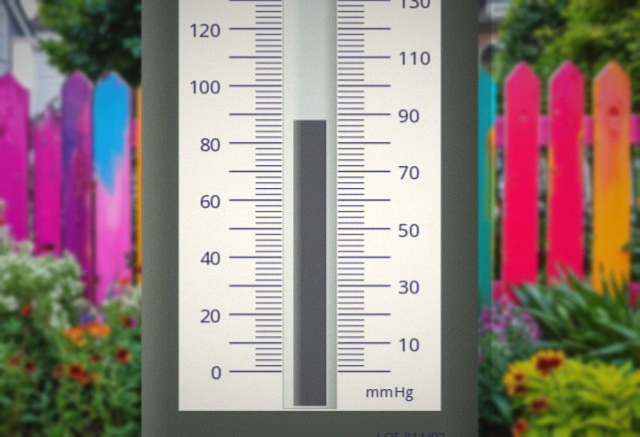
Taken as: 88 mmHg
